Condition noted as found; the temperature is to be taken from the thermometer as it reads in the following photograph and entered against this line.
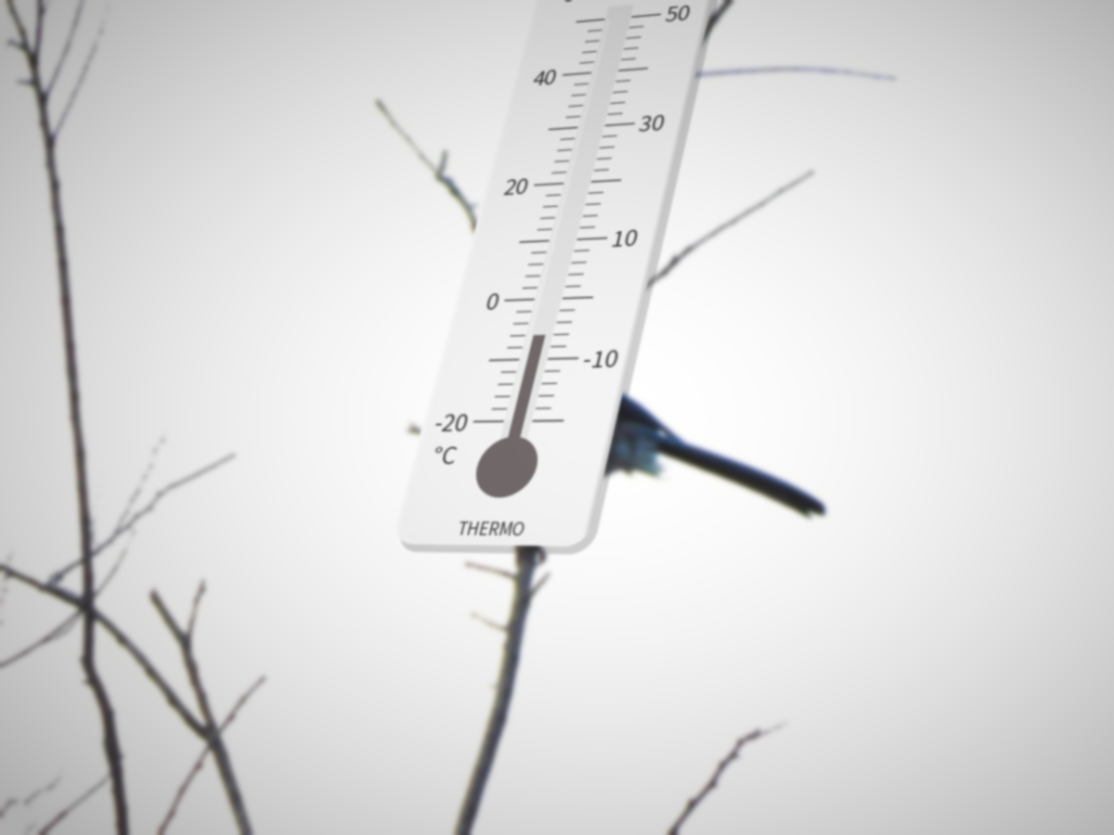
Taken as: -6 °C
